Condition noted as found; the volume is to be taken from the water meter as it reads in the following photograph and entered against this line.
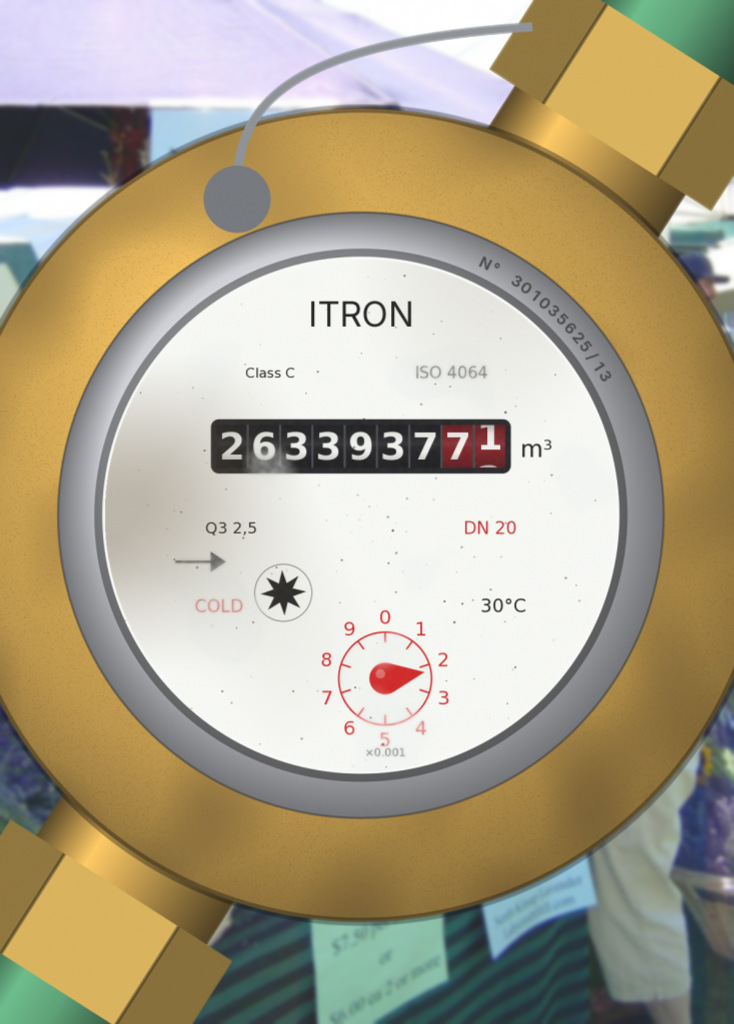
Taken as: 2633937.712 m³
